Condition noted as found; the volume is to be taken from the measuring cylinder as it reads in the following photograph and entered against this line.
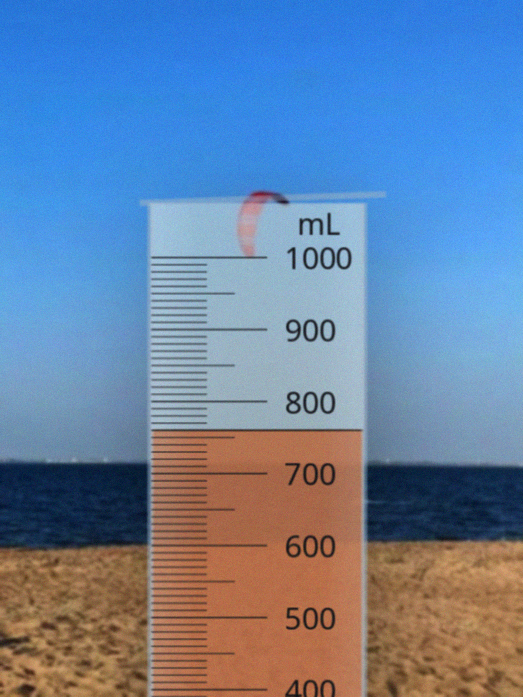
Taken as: 760 mL
